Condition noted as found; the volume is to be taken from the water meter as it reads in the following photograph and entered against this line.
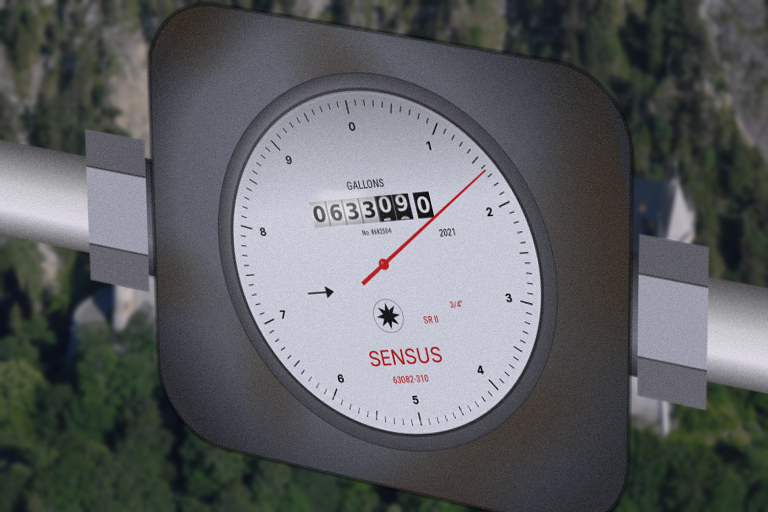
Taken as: 633091.6 gal
